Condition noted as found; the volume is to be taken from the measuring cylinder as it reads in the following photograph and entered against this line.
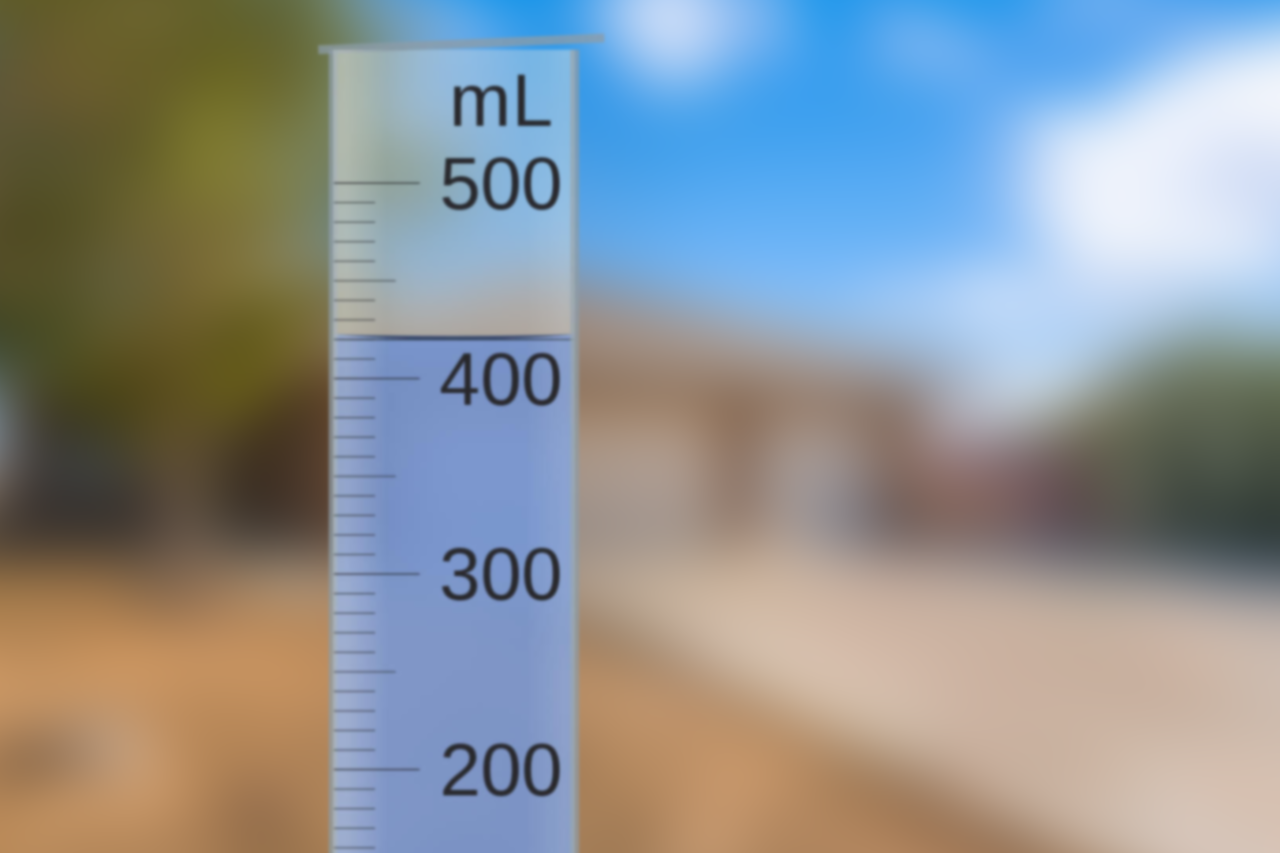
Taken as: 420 mL
